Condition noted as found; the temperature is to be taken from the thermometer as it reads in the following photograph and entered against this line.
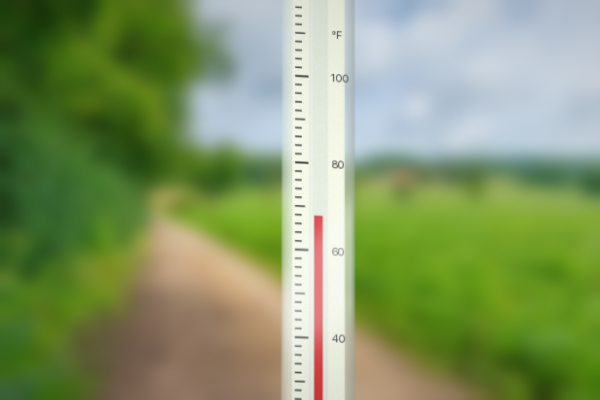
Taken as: 68 °F
